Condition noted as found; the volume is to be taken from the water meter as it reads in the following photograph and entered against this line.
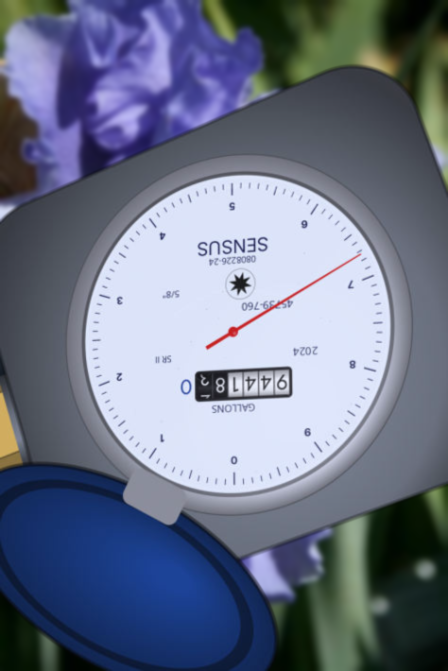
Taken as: 9441826.7 gal
